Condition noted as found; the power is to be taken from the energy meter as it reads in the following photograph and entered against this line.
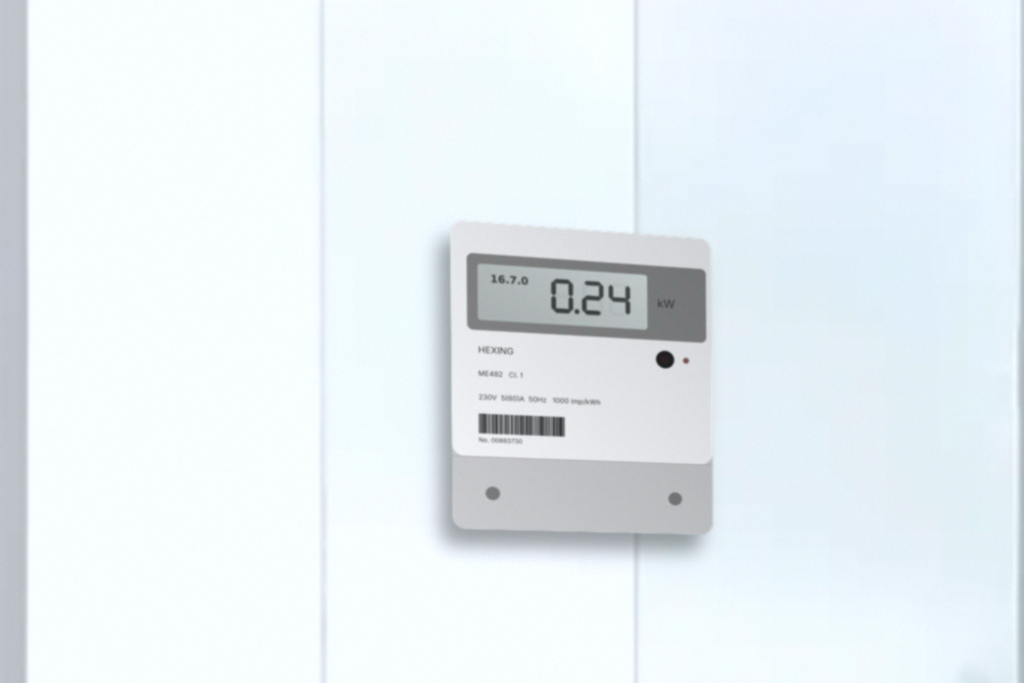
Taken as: 0.24 kW
